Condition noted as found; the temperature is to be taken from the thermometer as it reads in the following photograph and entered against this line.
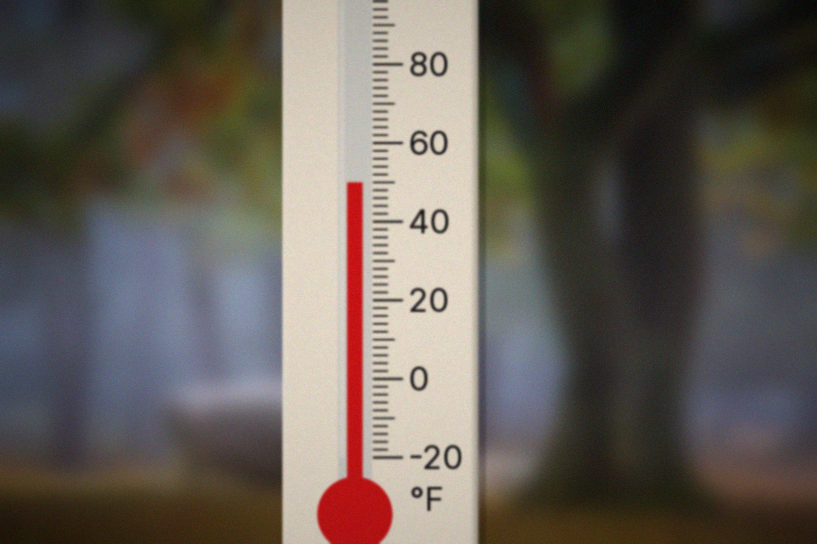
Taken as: 50 °F
